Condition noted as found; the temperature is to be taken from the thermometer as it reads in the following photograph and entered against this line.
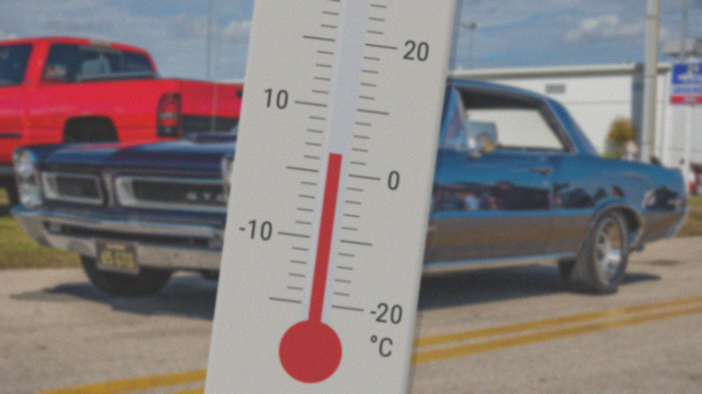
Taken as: 3 °C
